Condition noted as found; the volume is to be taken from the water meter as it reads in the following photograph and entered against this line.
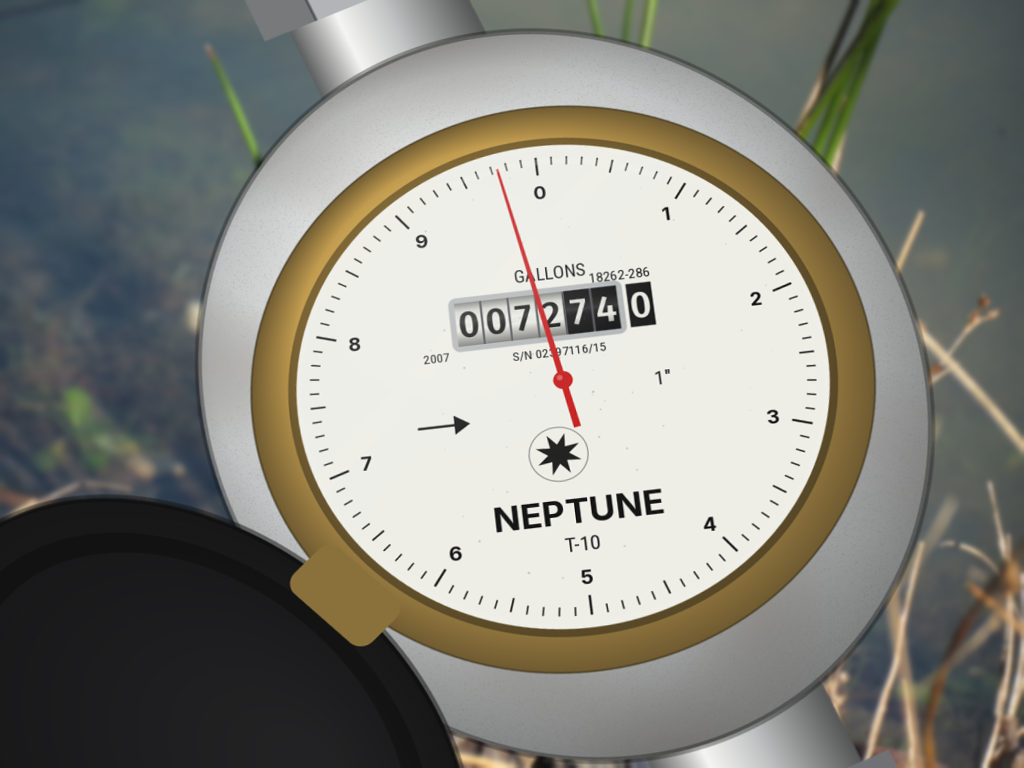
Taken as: 72739.7 gal
